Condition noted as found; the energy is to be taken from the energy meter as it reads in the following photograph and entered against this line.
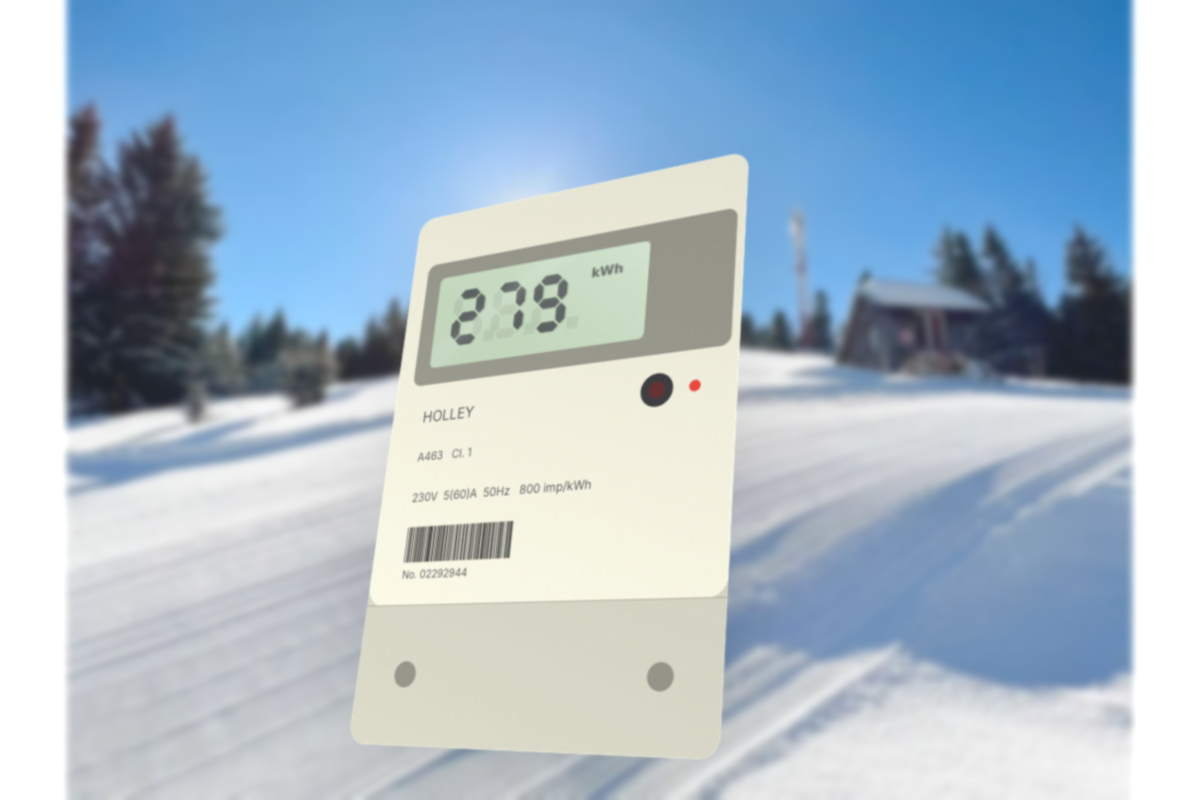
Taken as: 279 kWh
